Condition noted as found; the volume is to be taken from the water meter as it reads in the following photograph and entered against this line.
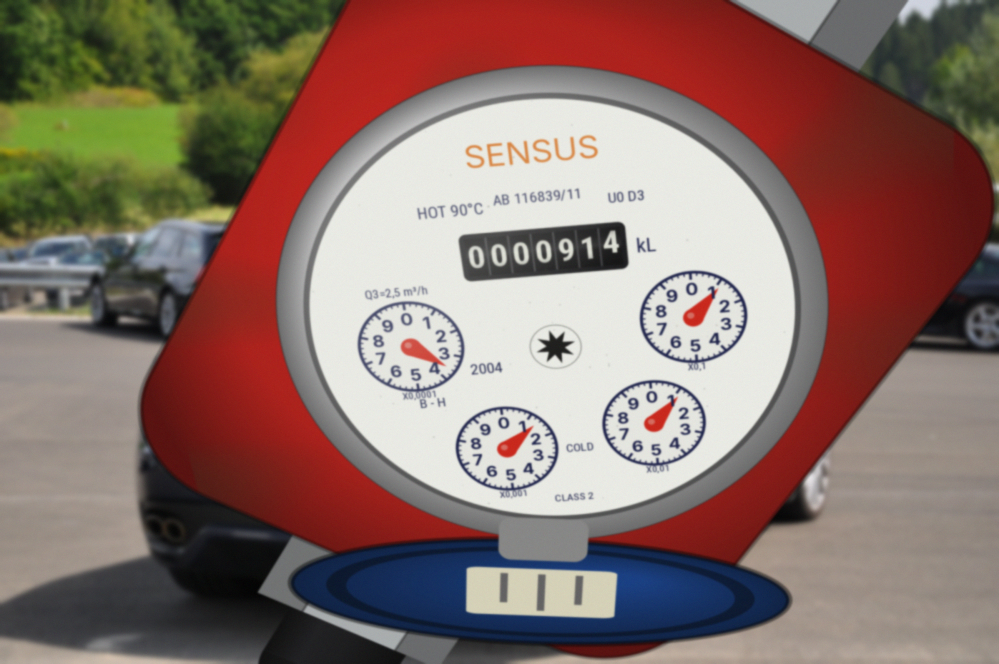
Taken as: 914.1113 kL
